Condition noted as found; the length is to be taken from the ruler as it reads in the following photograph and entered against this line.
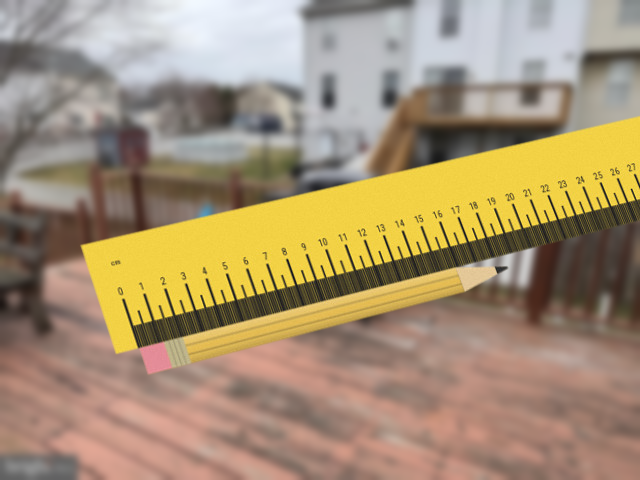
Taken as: 18.5 cm
